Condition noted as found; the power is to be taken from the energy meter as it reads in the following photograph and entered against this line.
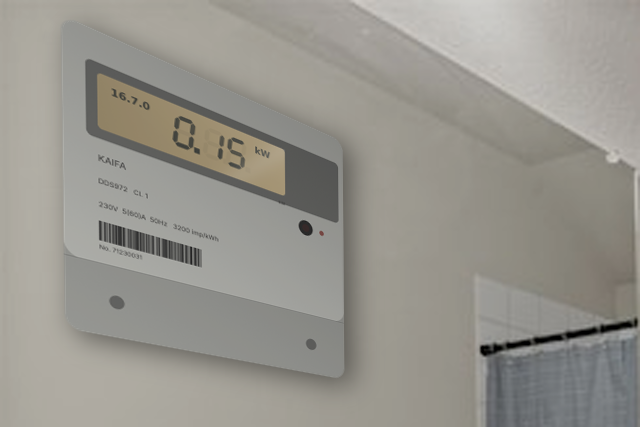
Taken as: 0.15 kW
